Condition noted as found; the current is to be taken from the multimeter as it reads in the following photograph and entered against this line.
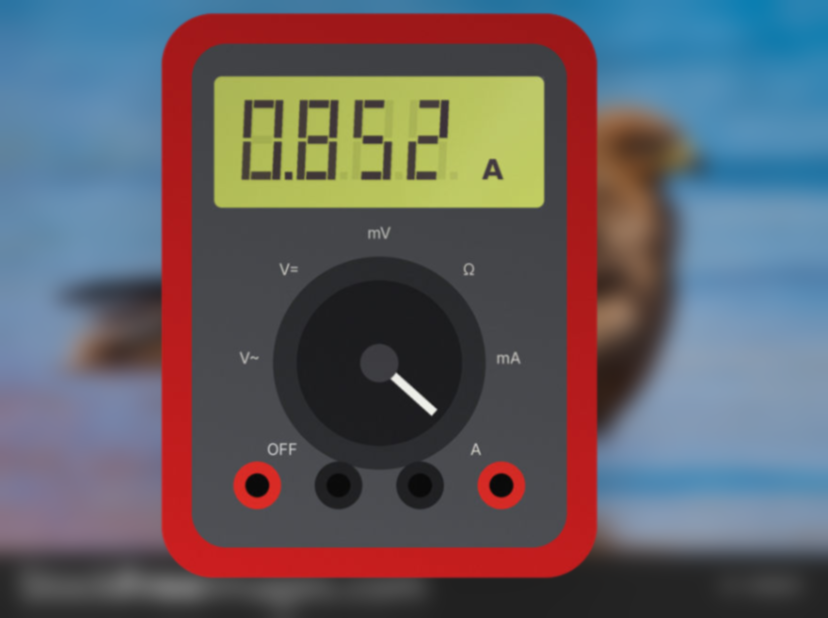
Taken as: 0.852 A
